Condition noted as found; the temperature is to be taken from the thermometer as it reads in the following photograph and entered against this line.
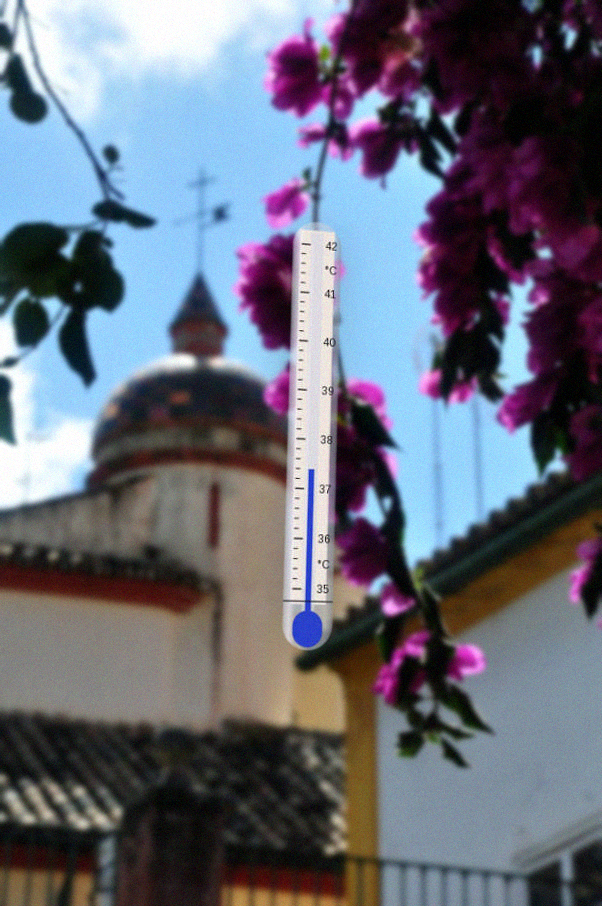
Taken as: 37.4 °C
